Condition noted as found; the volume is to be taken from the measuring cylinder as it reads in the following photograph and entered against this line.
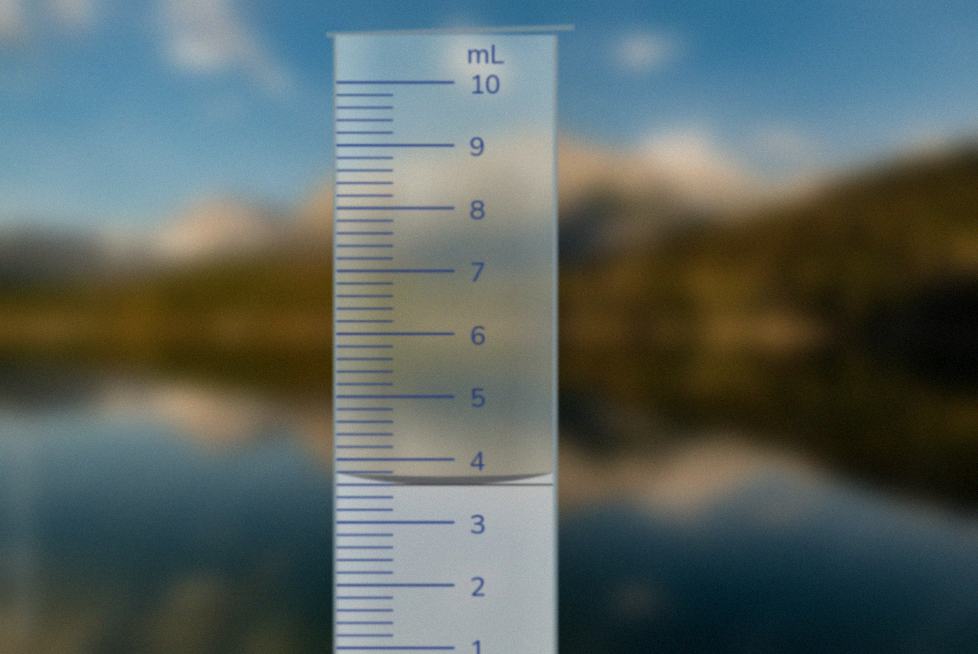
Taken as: 3.6 mL
